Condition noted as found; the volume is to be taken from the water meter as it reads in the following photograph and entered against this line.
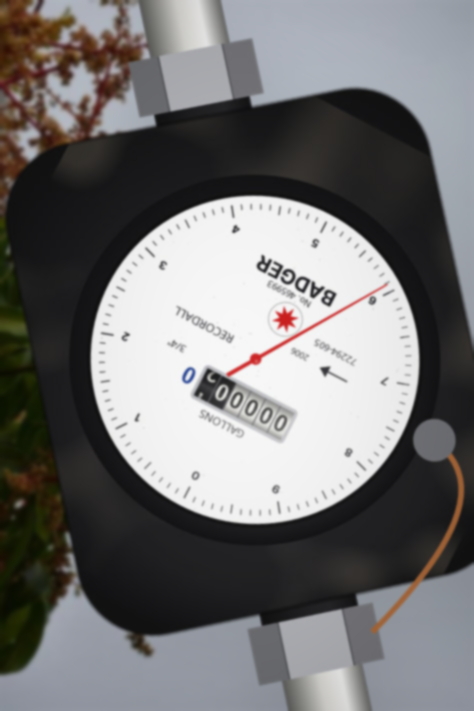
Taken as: 15.9 gal
